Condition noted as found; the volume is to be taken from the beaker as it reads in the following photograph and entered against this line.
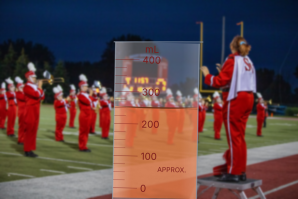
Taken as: 250 mL
